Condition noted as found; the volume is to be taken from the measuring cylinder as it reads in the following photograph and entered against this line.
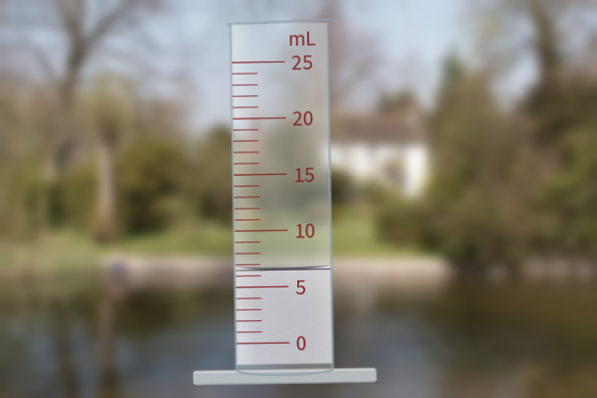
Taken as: 6.5 mL
